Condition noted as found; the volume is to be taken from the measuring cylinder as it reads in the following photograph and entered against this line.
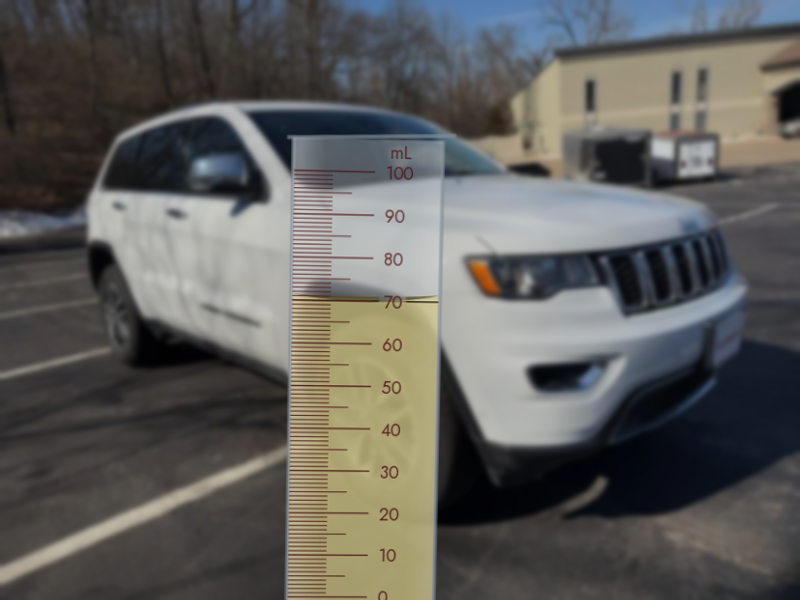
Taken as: 70 mL
